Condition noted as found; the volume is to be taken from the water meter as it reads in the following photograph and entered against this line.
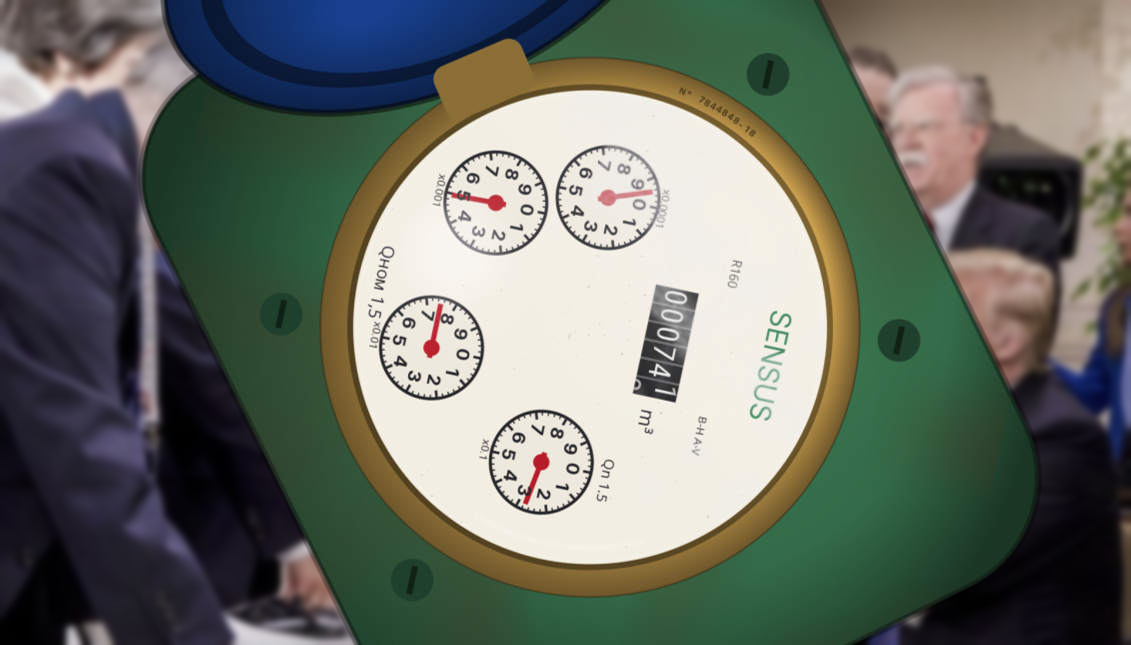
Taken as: 741.2749 m³
